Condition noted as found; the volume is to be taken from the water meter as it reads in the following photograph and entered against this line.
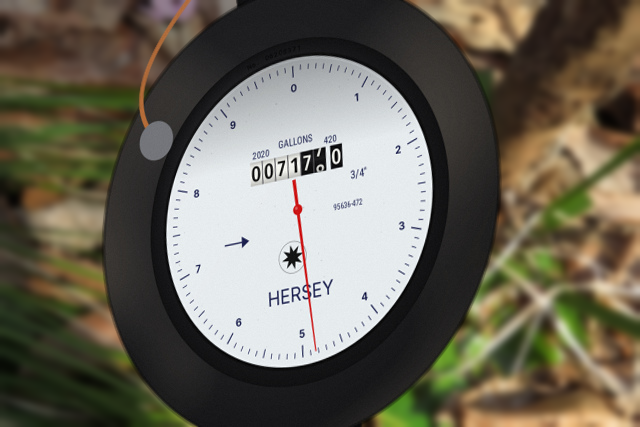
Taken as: 71774.8 gal
